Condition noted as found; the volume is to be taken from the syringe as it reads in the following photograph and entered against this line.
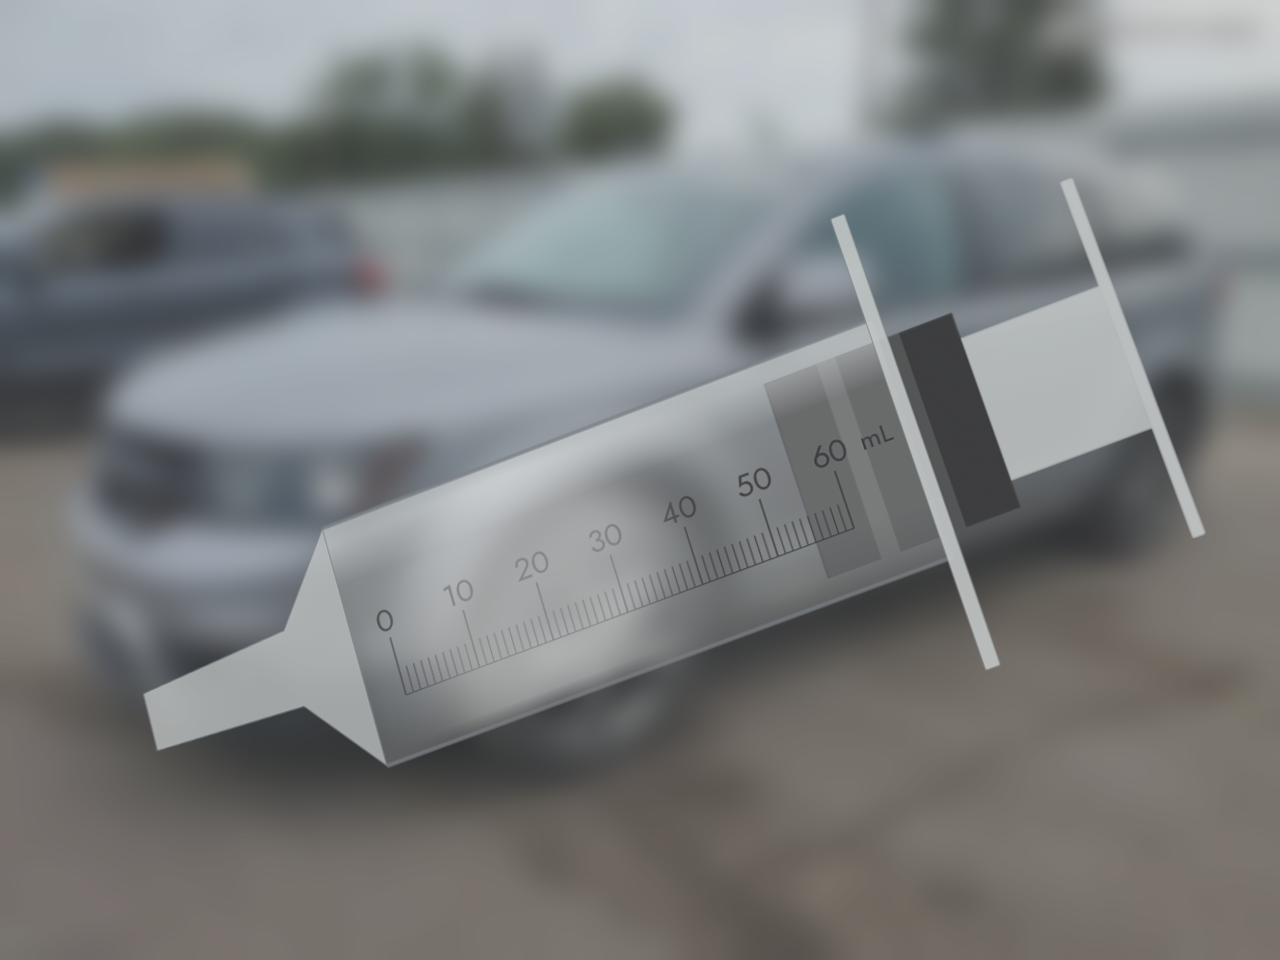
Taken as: 55 mL
